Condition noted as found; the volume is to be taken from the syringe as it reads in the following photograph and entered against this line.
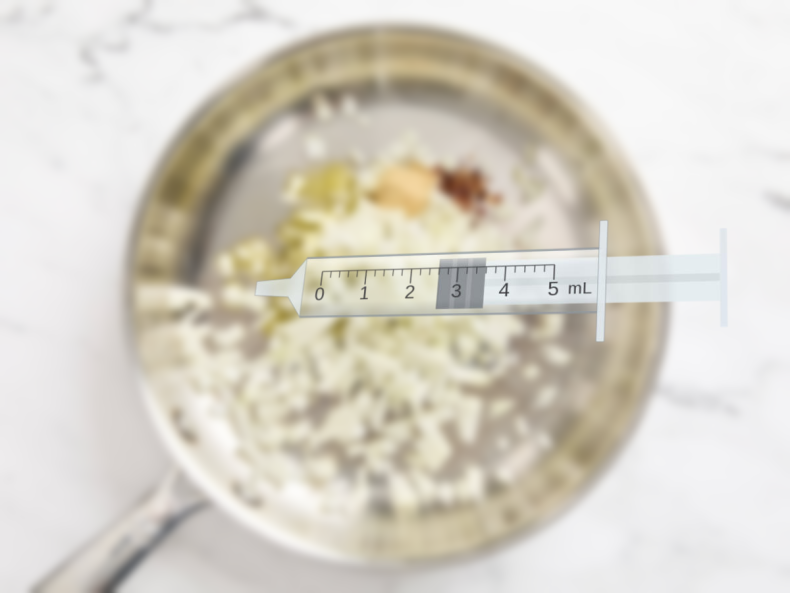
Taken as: 2.6 mL
